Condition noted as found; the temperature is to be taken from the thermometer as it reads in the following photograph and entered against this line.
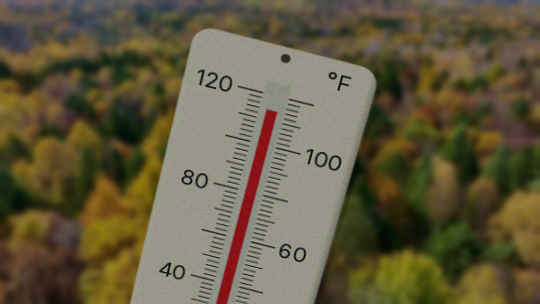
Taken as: 114 °F
